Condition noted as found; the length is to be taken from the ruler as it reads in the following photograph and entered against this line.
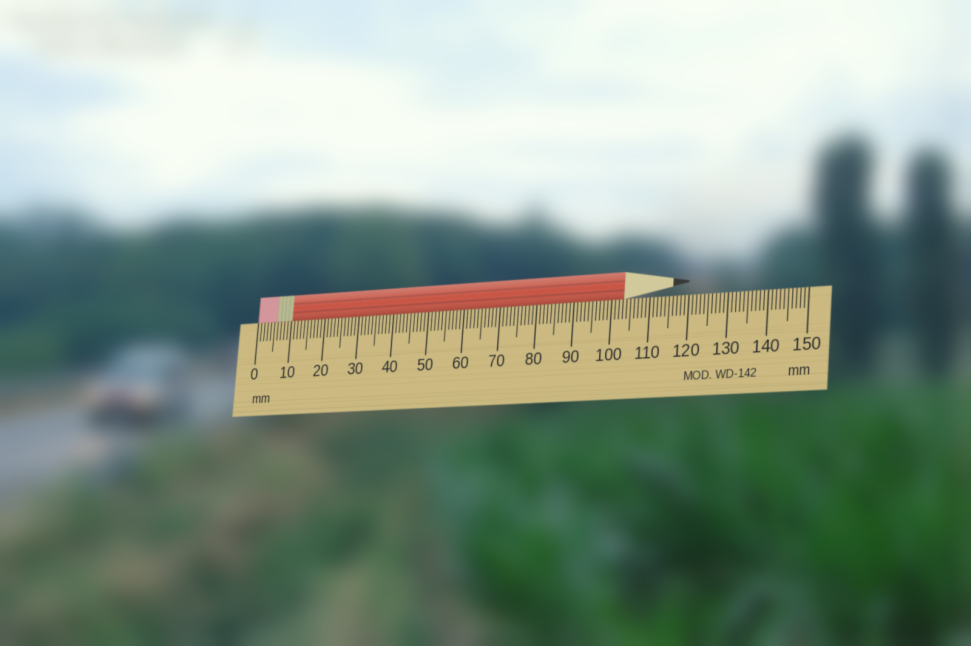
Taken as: 120 mm
